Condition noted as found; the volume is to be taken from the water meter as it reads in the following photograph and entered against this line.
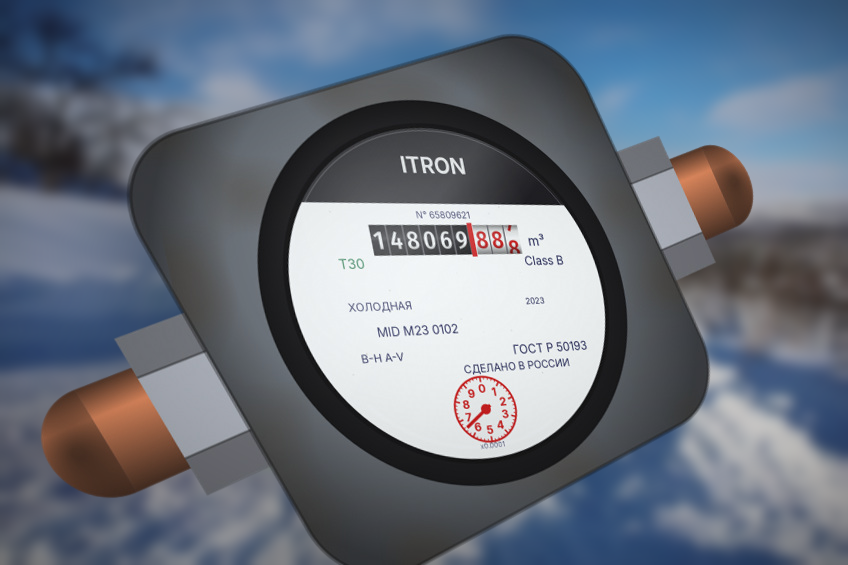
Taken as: 148069.8876 m³
